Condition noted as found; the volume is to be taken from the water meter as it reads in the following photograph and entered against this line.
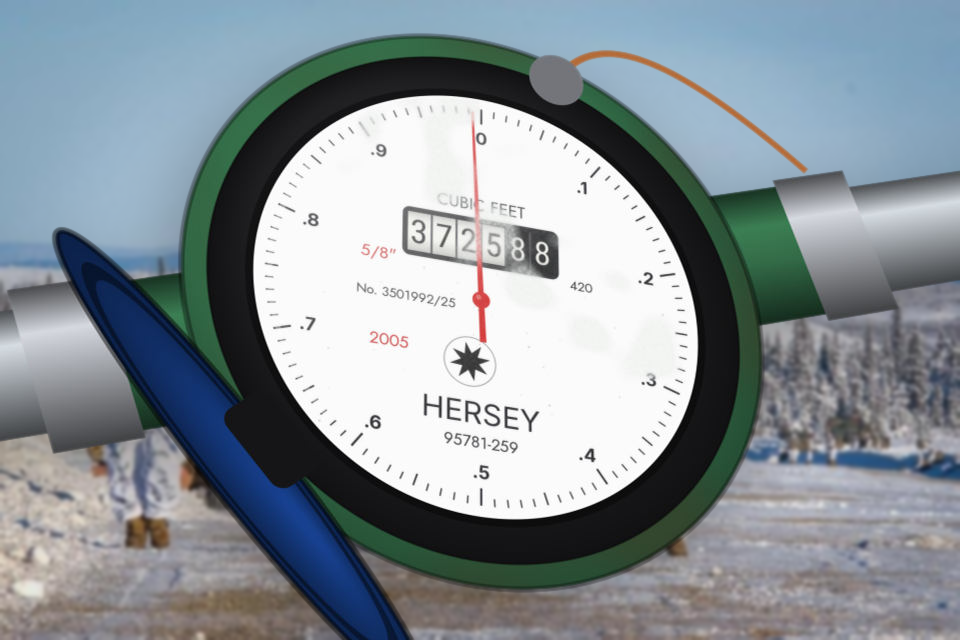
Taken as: 372587.99 ft³
